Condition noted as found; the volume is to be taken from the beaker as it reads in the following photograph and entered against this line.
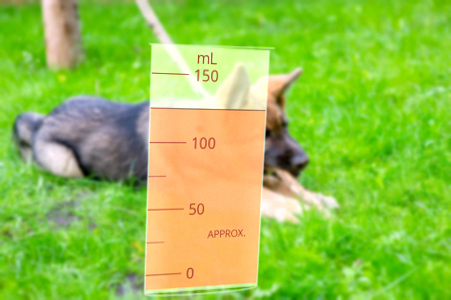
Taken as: 125 mL
